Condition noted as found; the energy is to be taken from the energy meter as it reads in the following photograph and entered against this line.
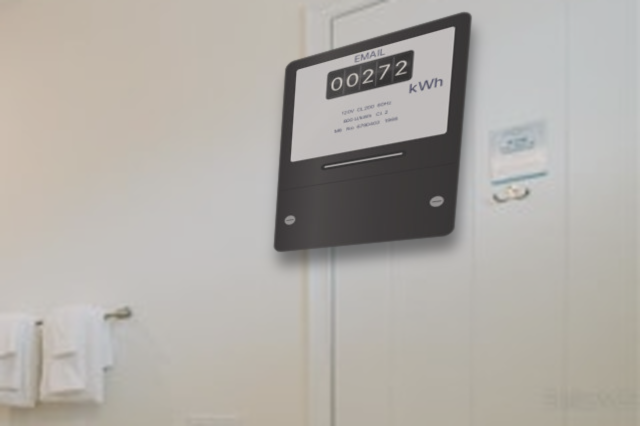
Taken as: 272 kWh
